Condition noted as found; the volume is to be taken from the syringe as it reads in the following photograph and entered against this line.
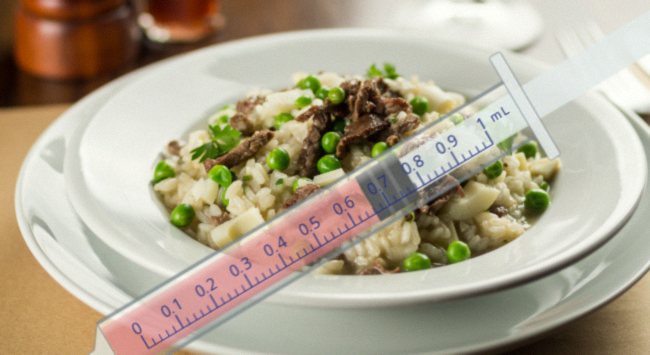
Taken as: 0.66 mL
